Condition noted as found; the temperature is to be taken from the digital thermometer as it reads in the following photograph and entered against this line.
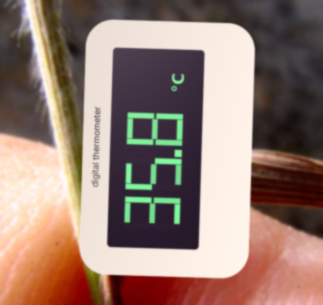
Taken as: 35.8 °C
